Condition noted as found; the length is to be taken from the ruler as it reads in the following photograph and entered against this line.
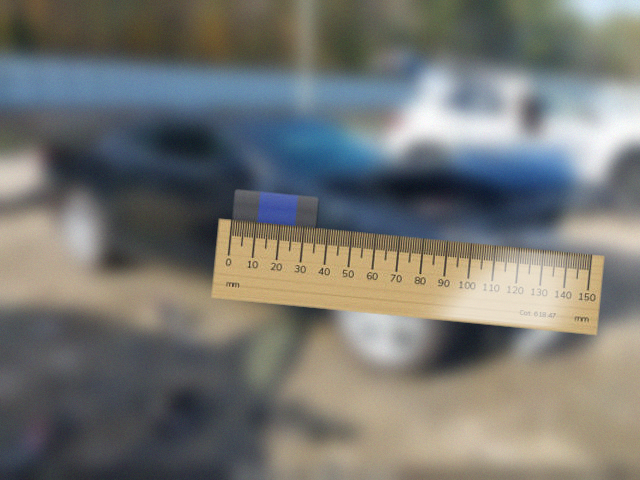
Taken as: 35 mm
